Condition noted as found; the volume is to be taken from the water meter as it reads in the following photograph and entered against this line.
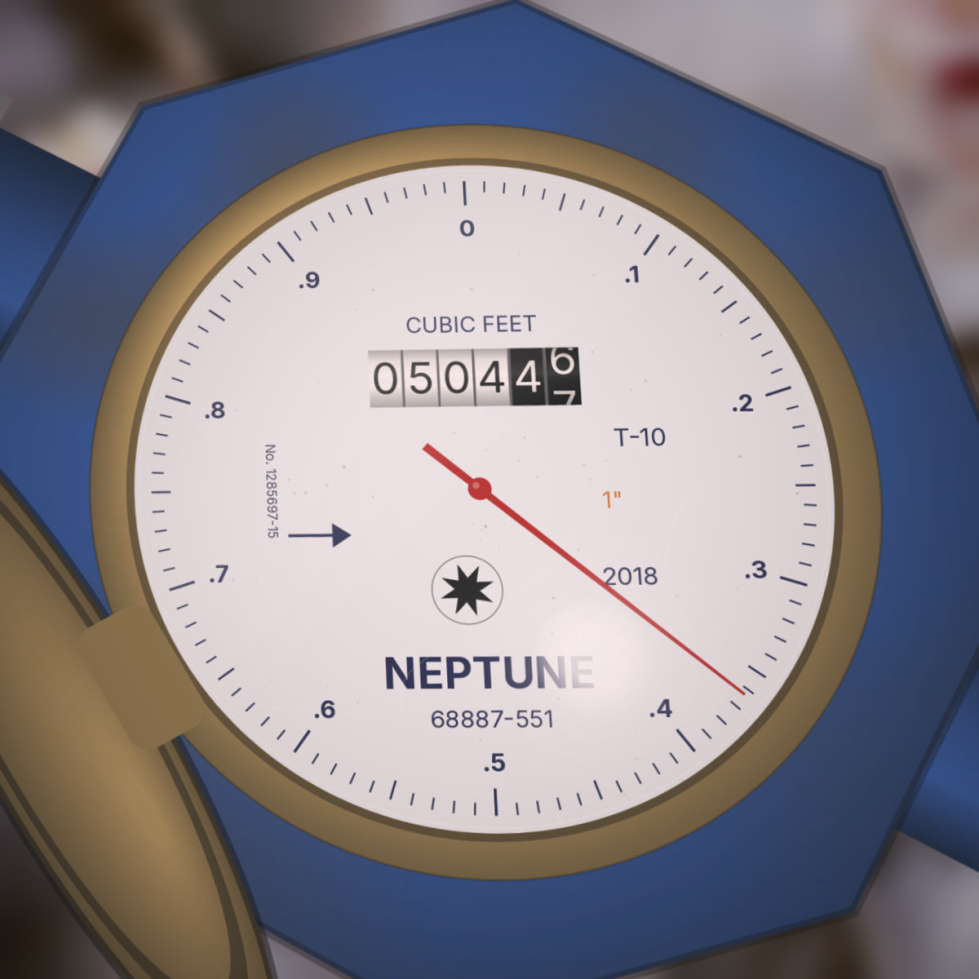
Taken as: 50446.36 ft³
